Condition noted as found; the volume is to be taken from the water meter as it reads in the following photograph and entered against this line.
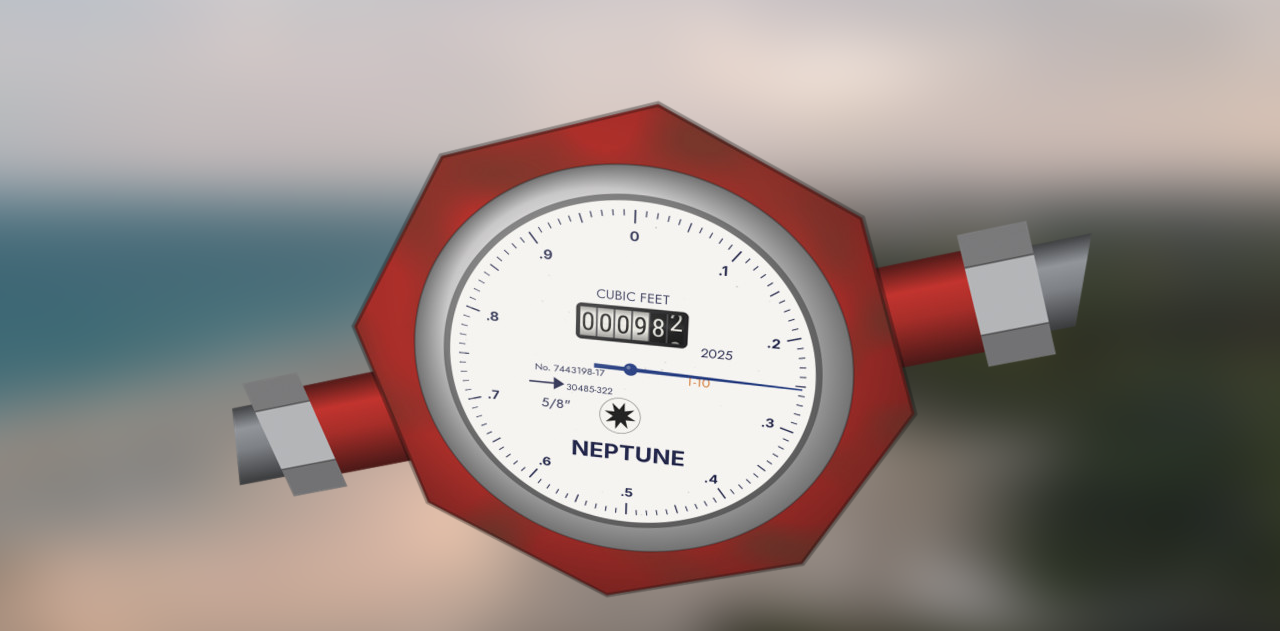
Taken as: 982.25 ft³
